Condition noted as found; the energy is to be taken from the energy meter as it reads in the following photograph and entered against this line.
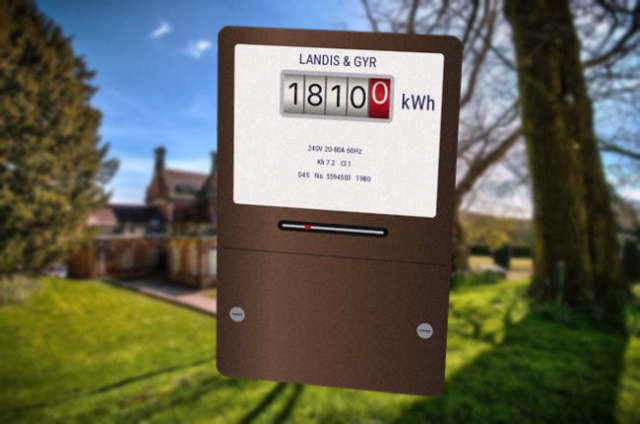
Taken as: 1810.0 kWh
